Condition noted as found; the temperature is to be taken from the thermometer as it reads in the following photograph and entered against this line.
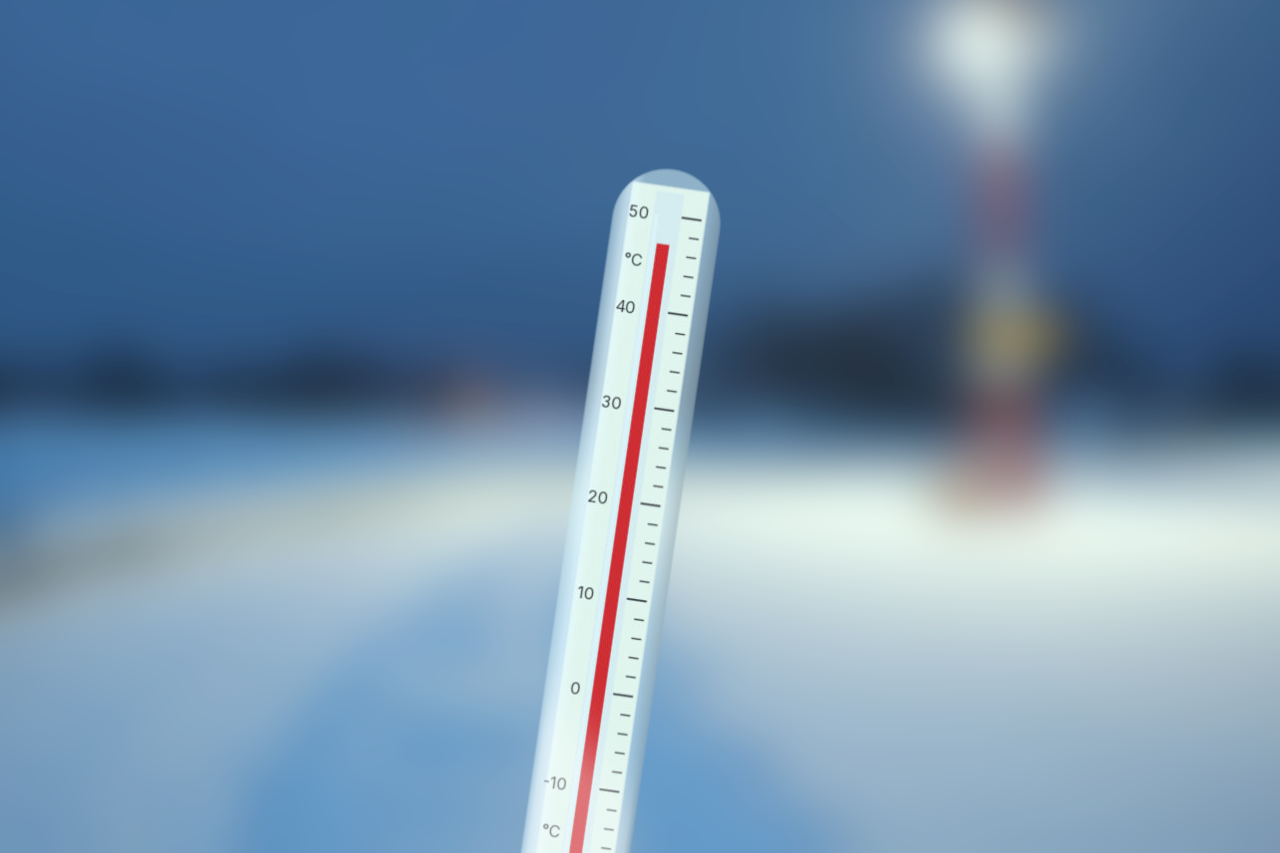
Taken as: 47 °C
